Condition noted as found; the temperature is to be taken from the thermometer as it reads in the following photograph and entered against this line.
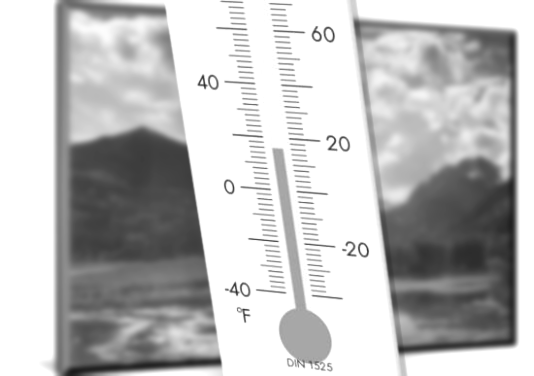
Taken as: 16 °F
